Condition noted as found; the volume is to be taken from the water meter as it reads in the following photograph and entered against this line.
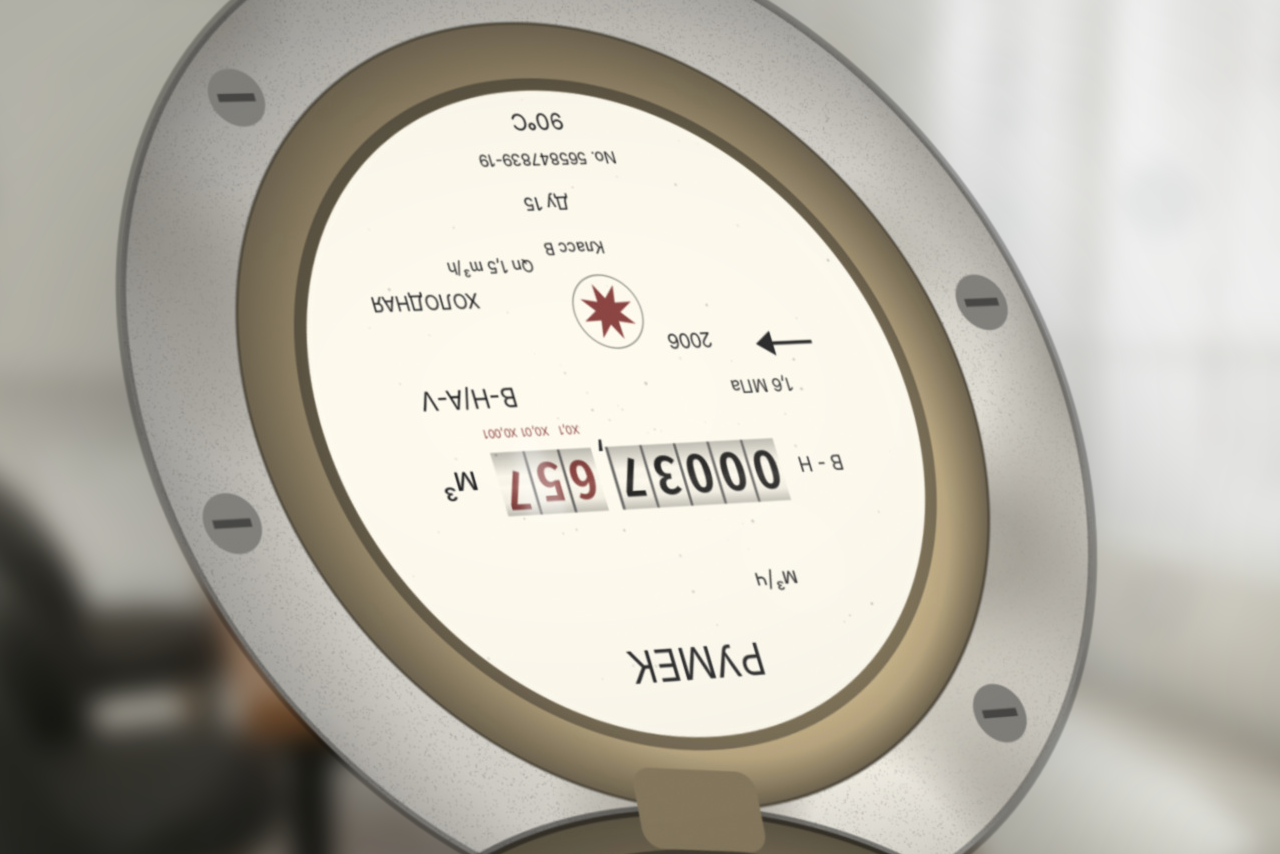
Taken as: 37.657 m³
